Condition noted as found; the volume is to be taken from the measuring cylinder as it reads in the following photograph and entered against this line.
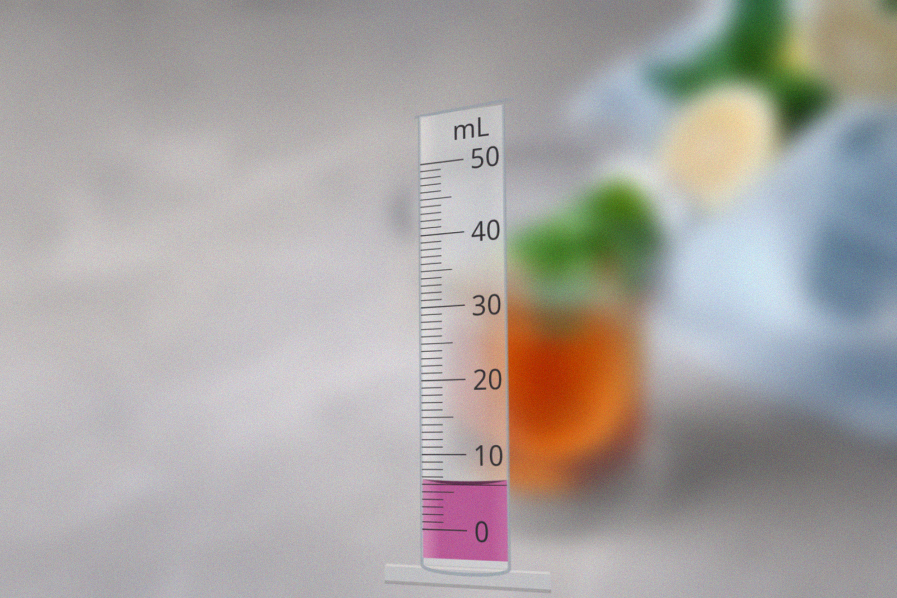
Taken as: 6 mL
